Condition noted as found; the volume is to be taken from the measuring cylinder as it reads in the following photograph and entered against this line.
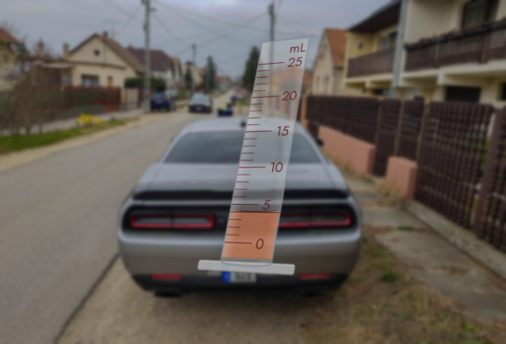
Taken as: 4 mL
